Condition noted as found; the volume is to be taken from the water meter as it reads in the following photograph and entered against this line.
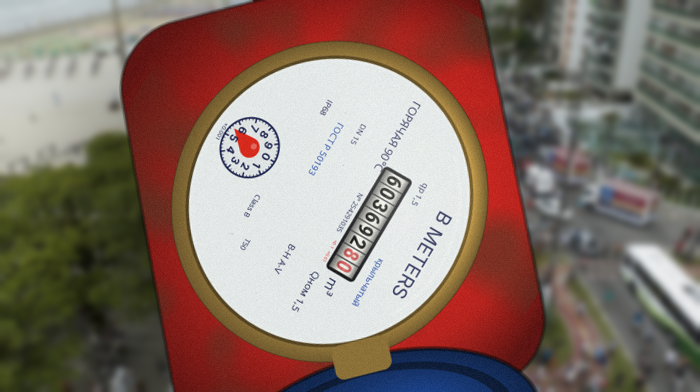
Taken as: 603692.805 m³
